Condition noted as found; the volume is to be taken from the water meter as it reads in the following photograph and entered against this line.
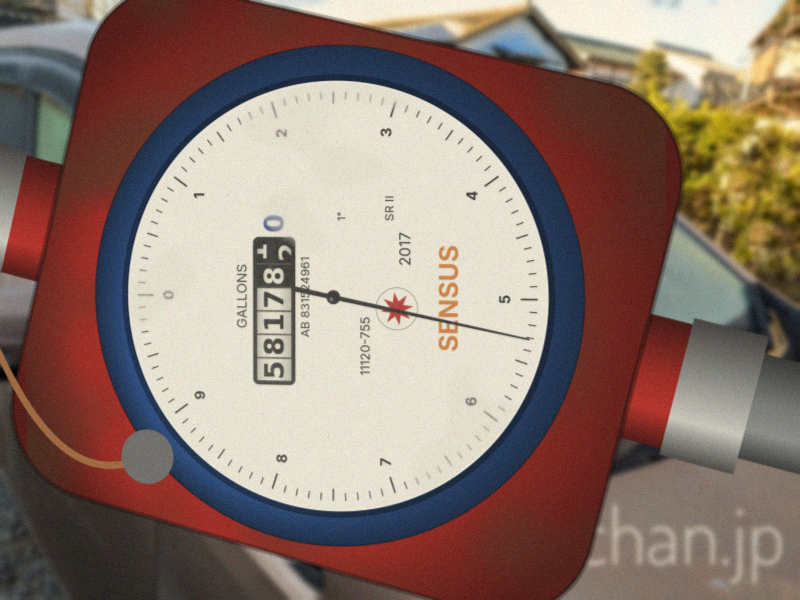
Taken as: 5817815.3 gal
